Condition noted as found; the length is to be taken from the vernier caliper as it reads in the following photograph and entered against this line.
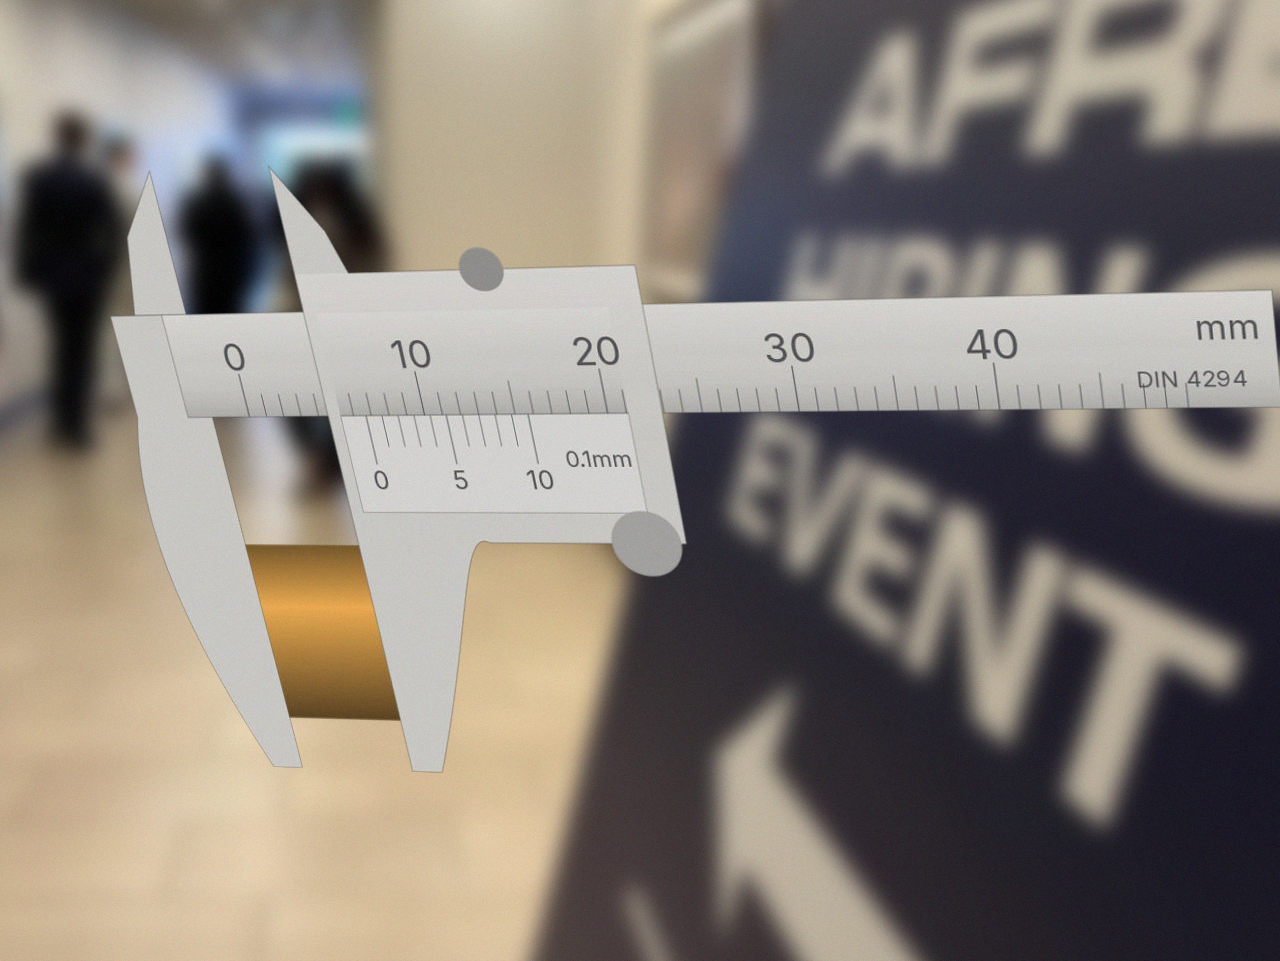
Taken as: 6.7 mm
